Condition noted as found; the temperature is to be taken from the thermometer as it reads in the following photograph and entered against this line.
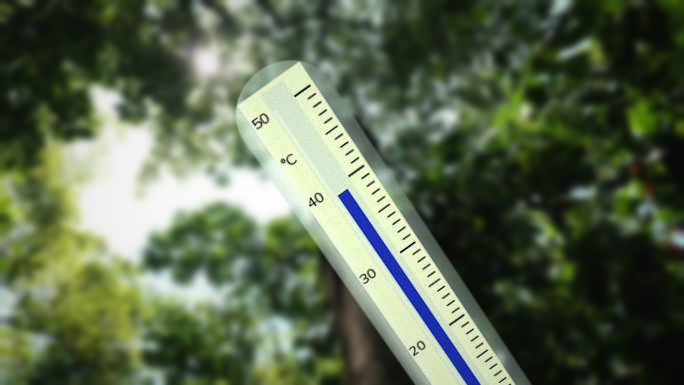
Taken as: 39 °C
